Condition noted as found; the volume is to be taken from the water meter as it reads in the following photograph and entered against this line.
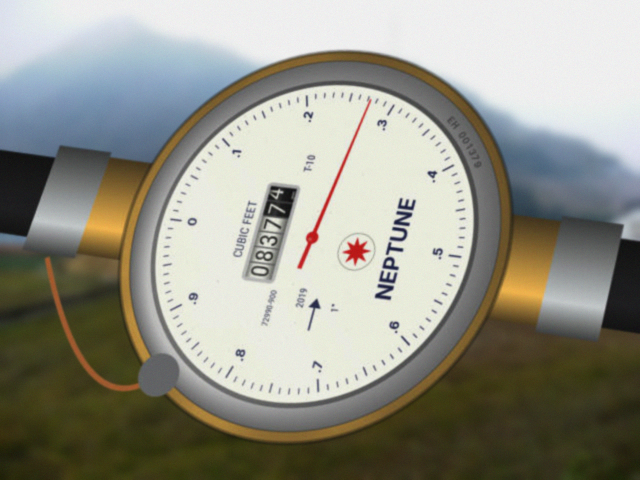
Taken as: 83774.27 ft³
